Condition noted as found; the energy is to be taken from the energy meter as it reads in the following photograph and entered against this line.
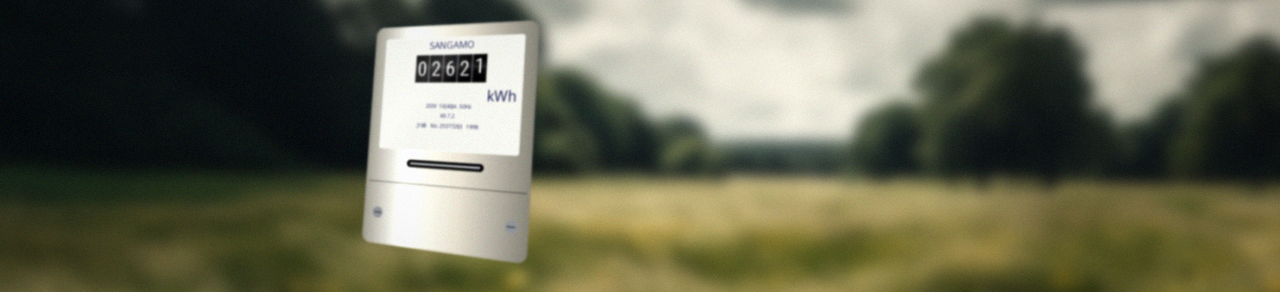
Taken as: 2621 kWh
